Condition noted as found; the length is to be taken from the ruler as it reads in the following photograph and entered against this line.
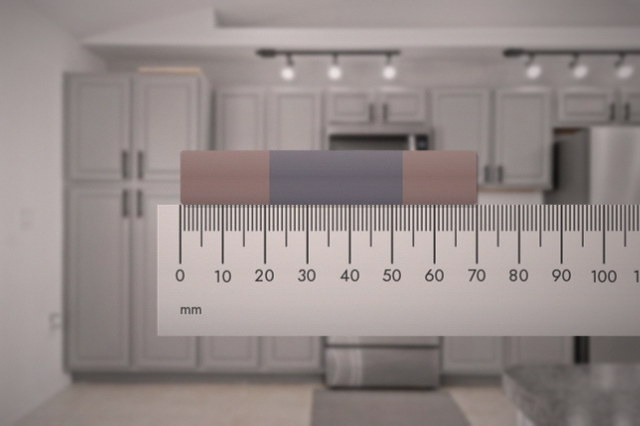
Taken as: 70 mm
